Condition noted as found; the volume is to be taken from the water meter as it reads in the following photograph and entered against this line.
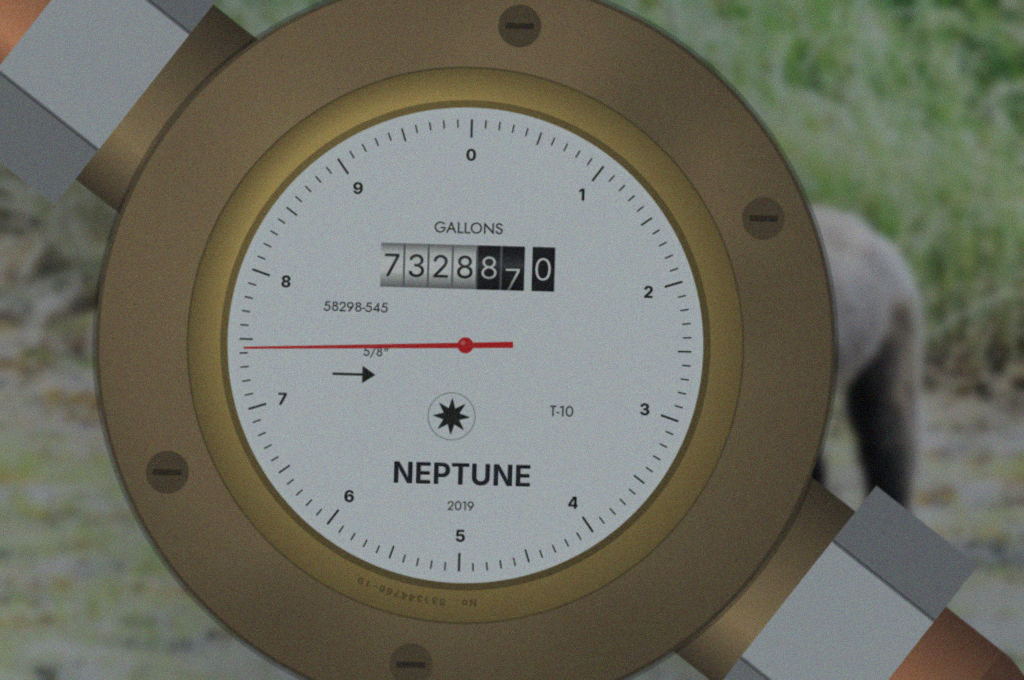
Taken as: 7328867.4 gal
